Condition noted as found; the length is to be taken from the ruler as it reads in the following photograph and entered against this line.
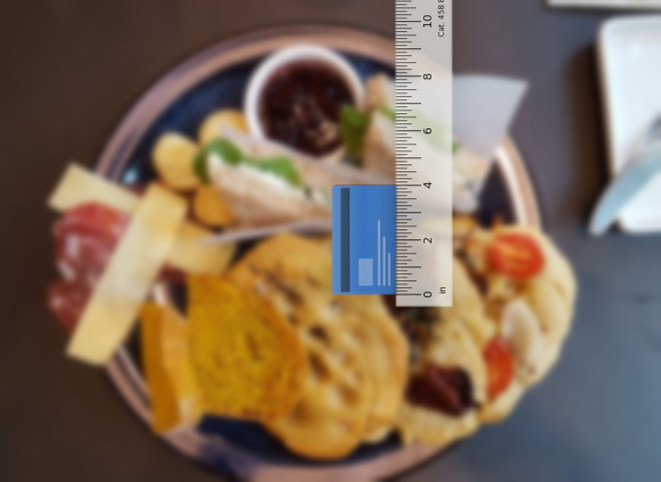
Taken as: 4 in
